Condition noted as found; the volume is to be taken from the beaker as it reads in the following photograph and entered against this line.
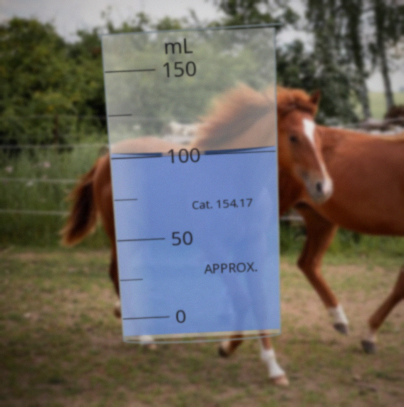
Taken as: 100 mL
